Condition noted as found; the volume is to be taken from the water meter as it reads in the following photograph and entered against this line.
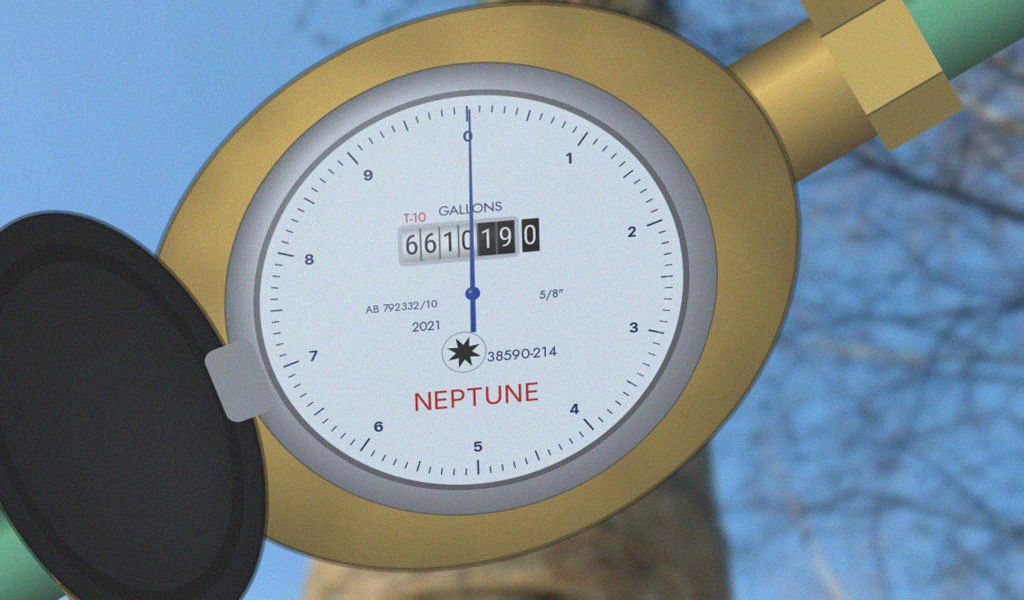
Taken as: 6610190.0 gal
